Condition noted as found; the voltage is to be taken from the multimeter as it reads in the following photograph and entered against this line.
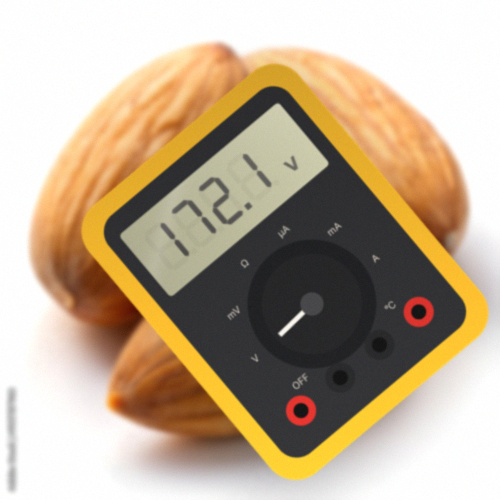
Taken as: 172.1 V
